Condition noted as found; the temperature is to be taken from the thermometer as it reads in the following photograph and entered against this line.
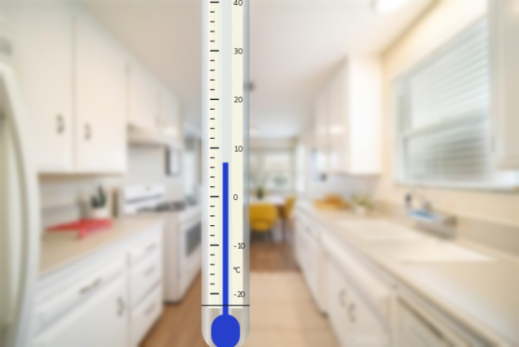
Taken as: 7 °C
